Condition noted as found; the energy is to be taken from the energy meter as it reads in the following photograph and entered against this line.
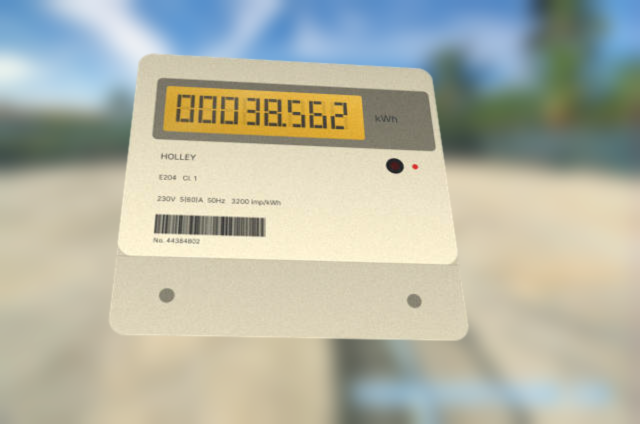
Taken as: 38.562 kWh
